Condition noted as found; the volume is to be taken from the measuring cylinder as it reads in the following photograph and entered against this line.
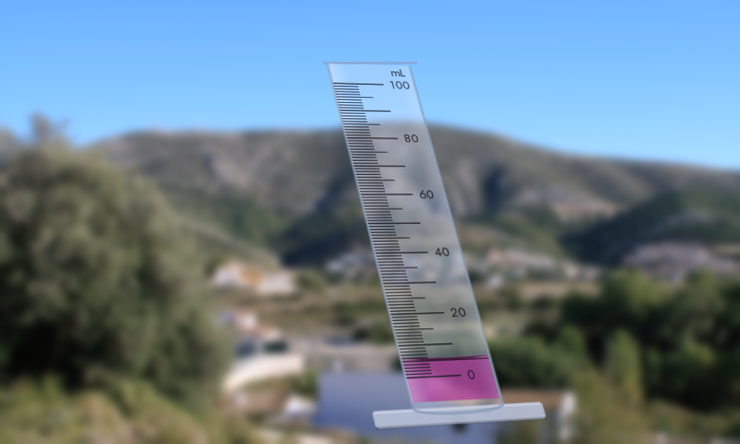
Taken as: 5 mL
